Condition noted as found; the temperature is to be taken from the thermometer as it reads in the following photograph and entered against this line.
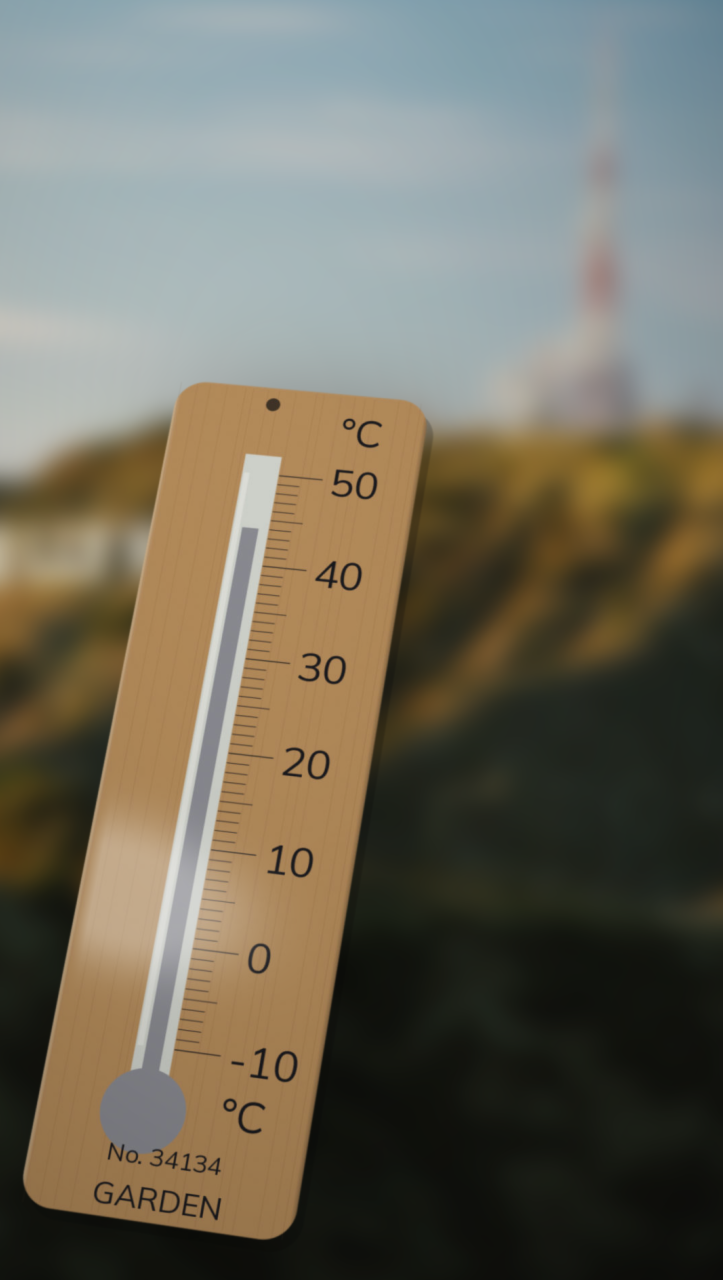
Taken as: 44 °C
